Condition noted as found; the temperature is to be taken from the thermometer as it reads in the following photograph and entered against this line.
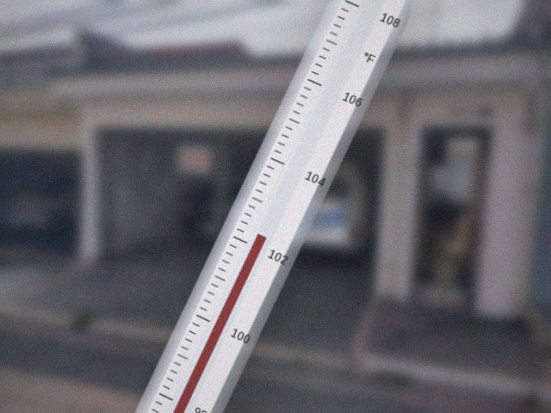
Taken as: 102.3 °F
